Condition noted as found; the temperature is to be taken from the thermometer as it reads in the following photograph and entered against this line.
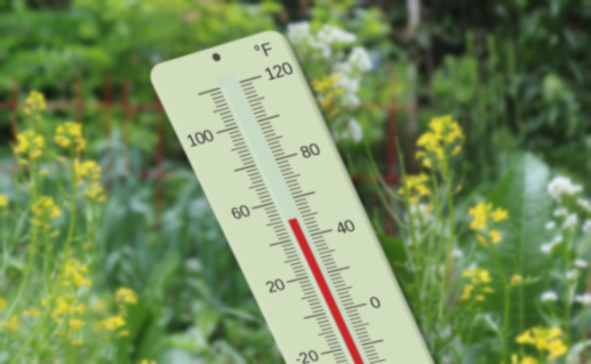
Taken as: 50 °F
